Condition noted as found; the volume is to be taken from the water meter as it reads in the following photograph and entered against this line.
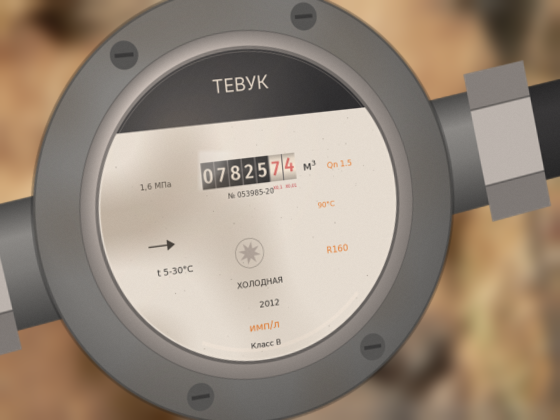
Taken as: 7825.74 m³
